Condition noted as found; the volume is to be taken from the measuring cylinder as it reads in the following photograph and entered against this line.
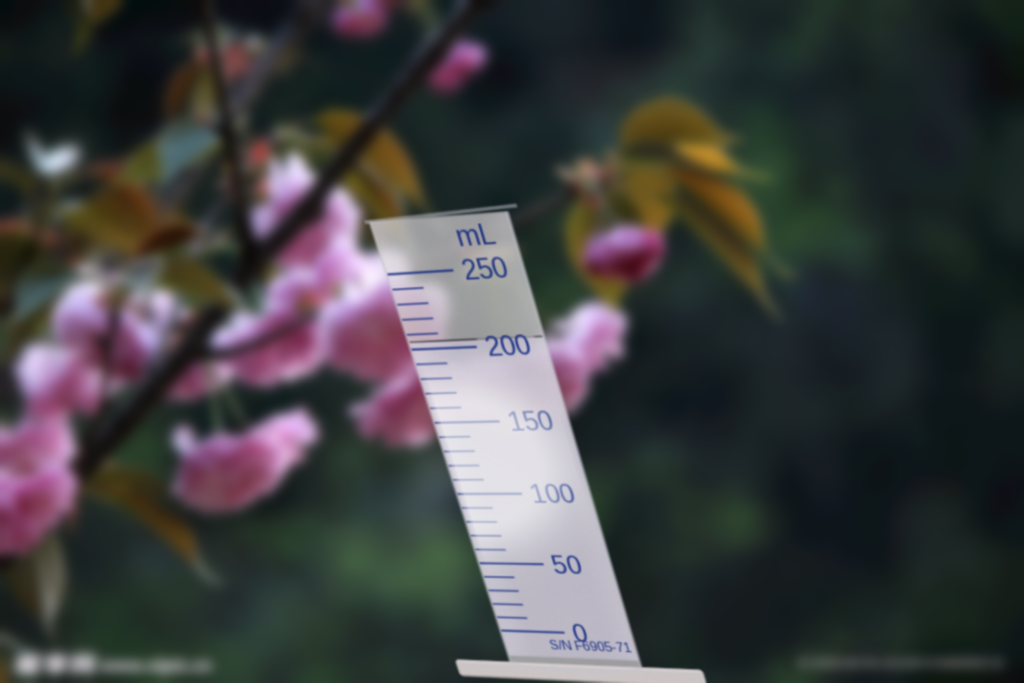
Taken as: 205 mL
